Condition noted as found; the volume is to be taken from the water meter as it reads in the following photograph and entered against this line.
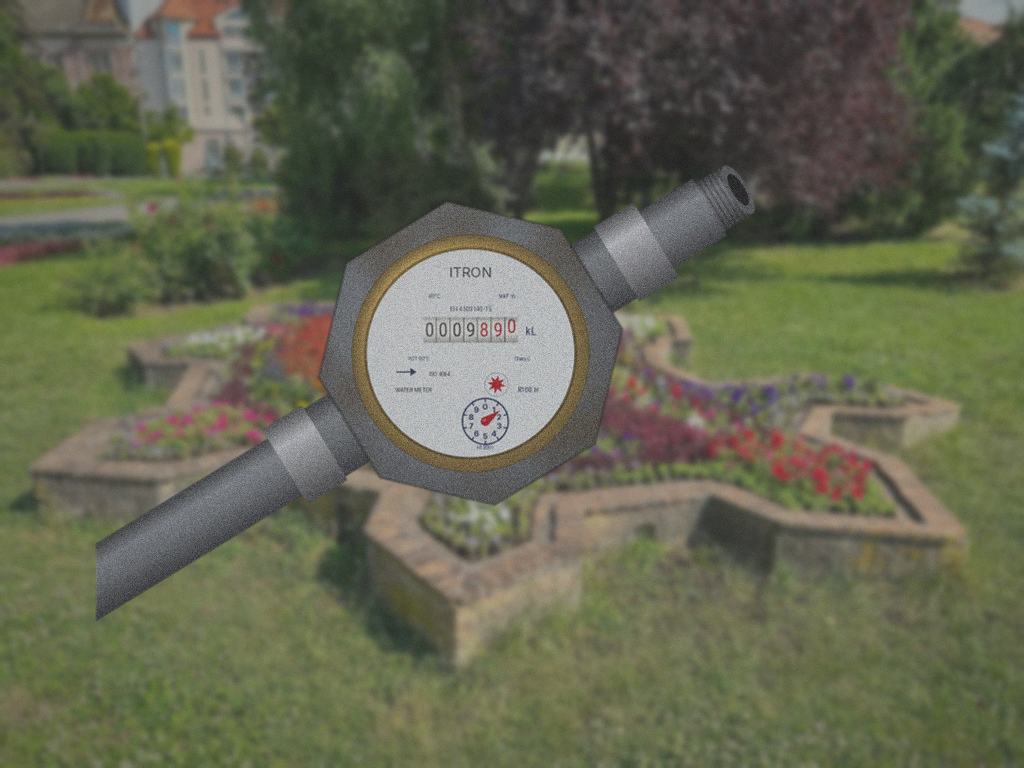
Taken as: 9.8901 kL
